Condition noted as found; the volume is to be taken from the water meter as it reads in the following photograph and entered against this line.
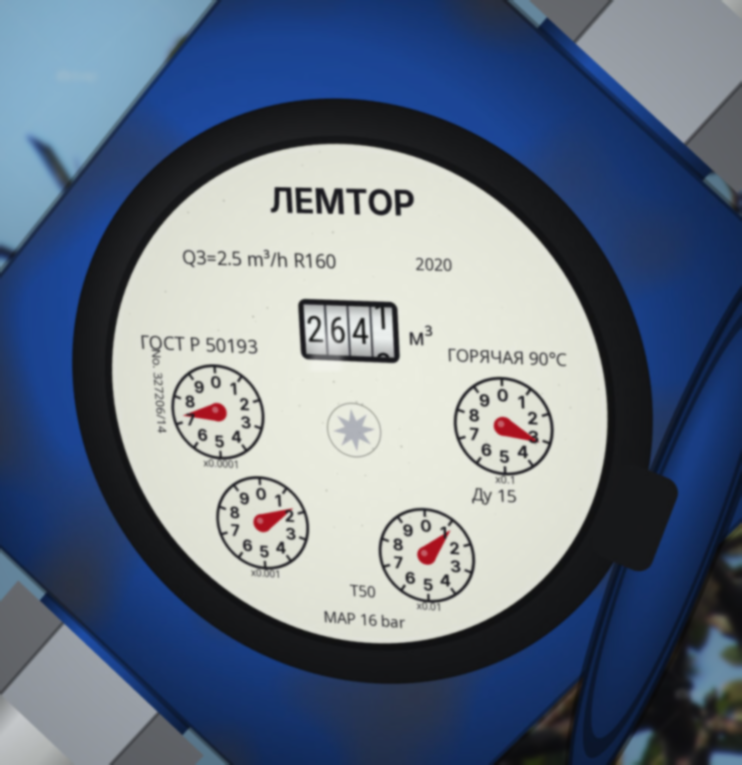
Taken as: 2641.3117 m³
